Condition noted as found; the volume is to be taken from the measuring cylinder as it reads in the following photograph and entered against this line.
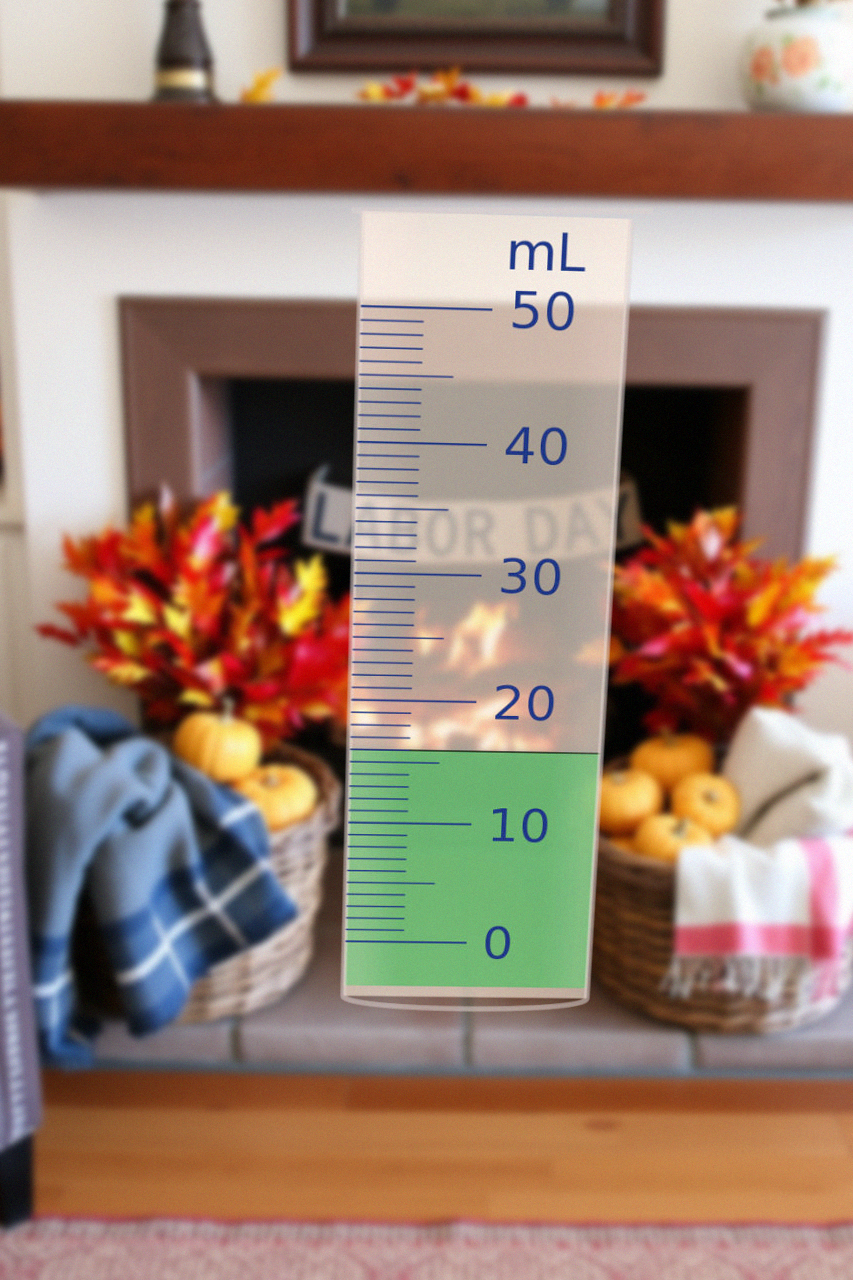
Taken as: 16 mL
